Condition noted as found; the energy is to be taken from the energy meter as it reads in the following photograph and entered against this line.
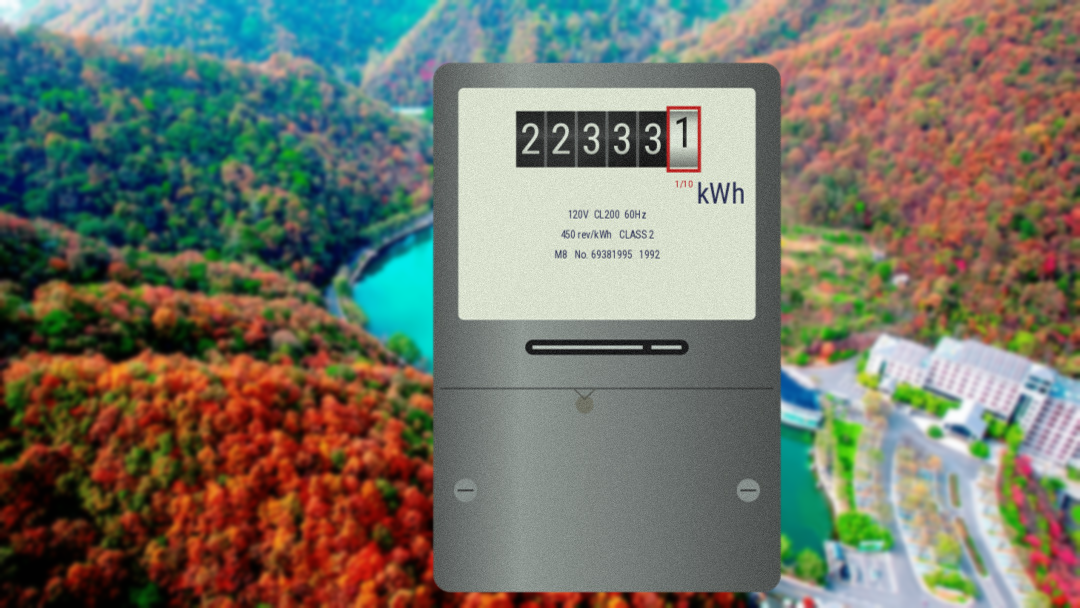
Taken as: 22333.1 kWh
